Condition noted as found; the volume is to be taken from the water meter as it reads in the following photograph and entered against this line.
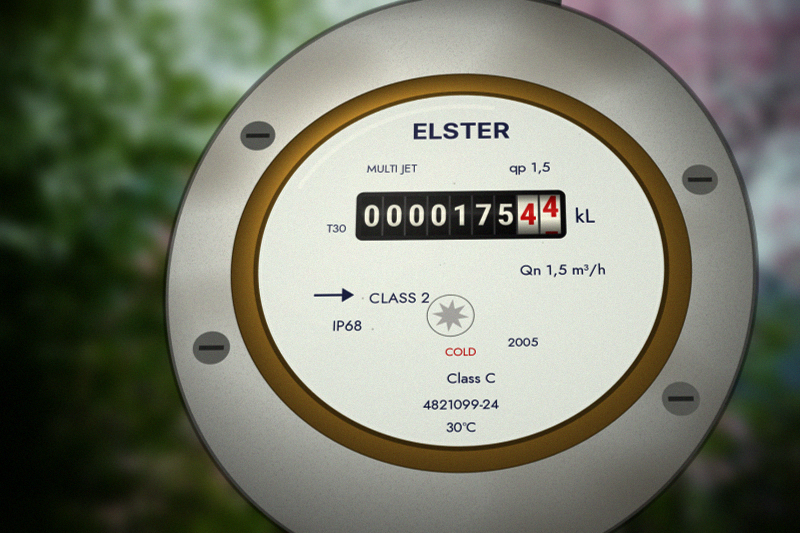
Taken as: 175.44 kL
